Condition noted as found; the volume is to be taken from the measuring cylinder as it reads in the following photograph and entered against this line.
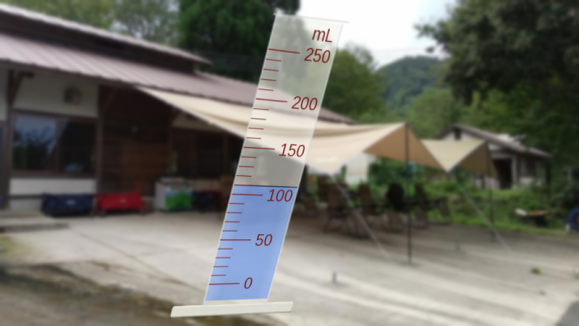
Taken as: 110 mL
